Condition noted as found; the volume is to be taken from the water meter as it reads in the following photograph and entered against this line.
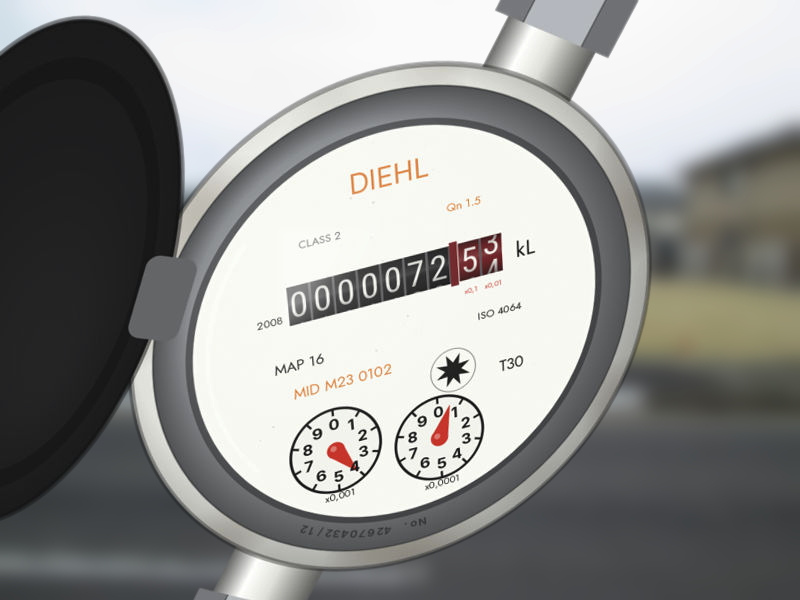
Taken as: 72.5340 kL
